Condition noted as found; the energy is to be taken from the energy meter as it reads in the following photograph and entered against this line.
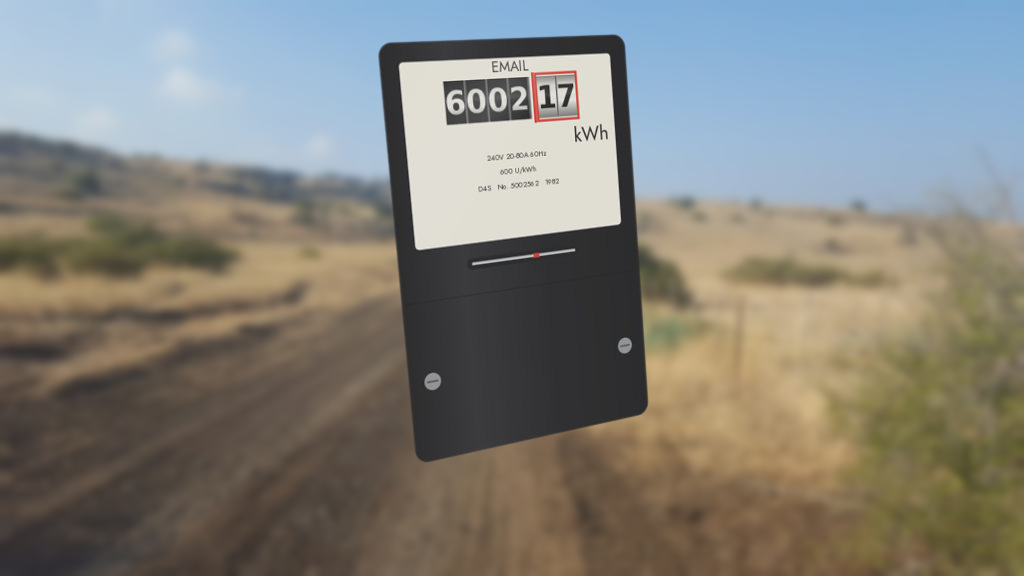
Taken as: 6002.17 kWh
